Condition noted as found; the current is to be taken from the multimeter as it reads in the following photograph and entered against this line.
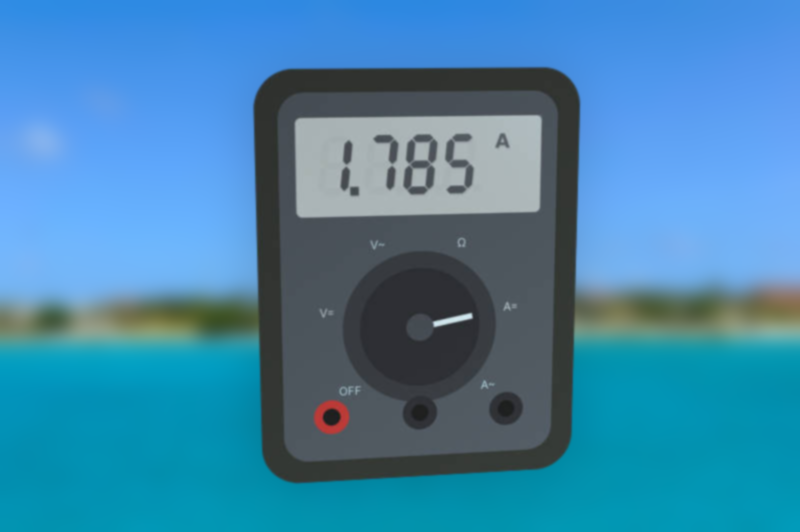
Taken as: 1.785 A
